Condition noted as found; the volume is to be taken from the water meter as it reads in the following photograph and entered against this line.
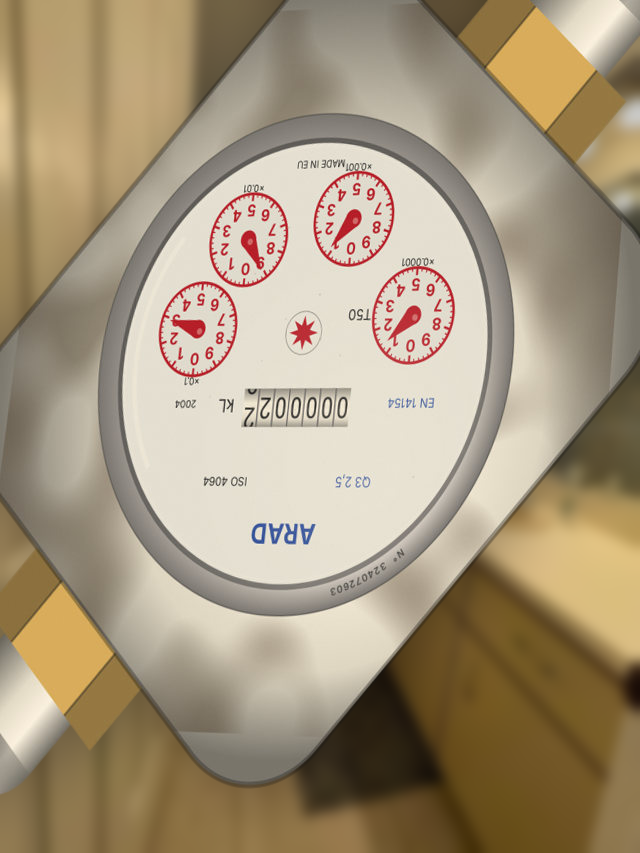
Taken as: 22.2911 kL
